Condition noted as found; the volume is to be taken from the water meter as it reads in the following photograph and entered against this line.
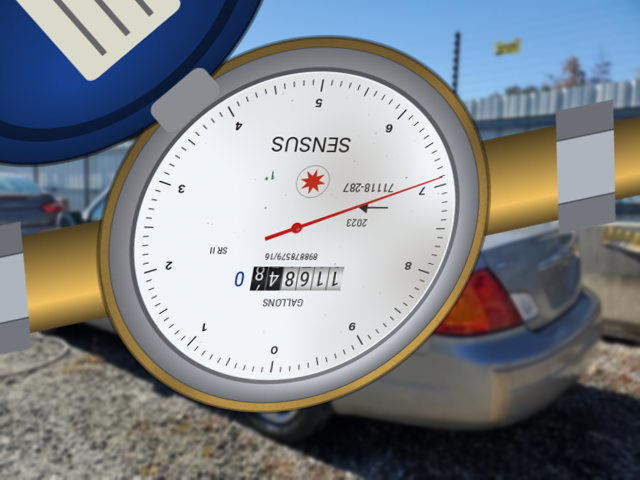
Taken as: 1168476.9 gal
